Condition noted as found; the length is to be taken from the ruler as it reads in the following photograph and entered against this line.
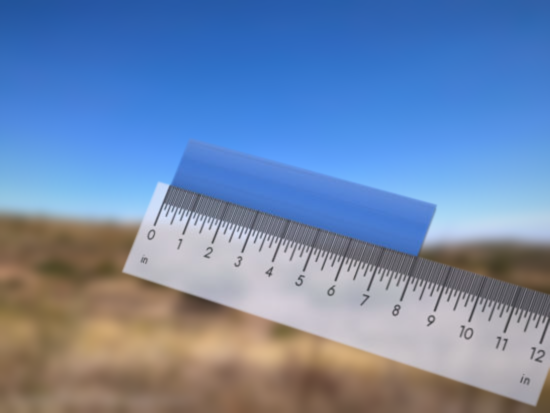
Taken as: 8 in
